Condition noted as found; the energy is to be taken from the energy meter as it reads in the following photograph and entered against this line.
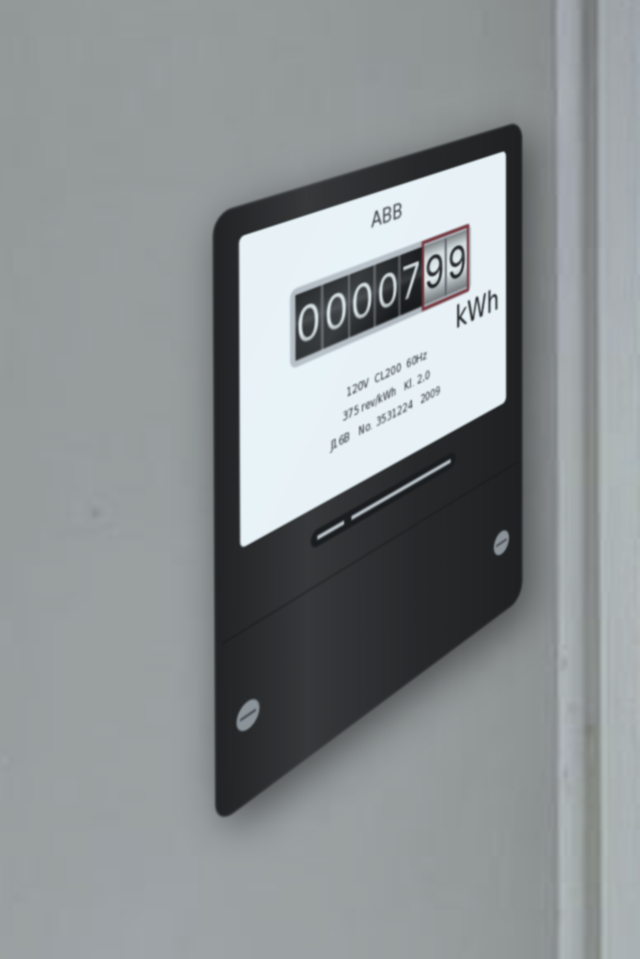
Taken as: 7.99 kWh
